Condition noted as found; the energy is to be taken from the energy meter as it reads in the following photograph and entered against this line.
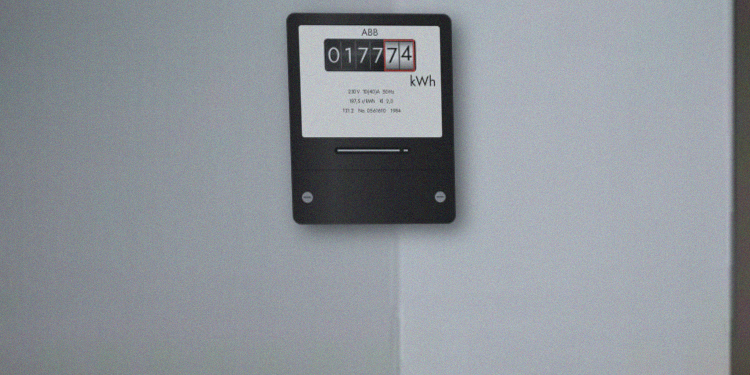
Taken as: 177.74 kWh
